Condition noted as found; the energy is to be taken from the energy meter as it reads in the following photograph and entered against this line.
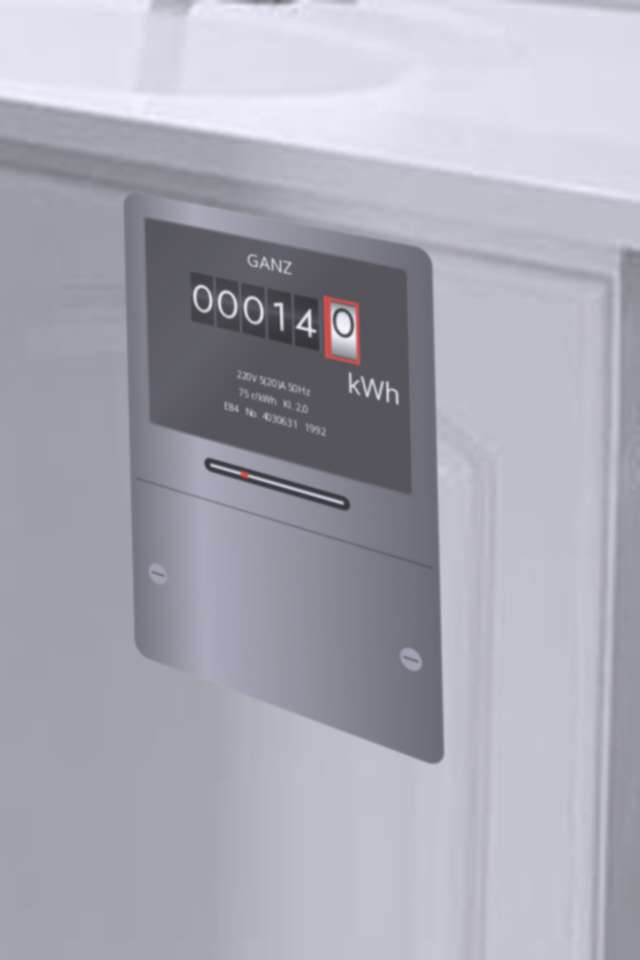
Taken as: 14.0 kWh
